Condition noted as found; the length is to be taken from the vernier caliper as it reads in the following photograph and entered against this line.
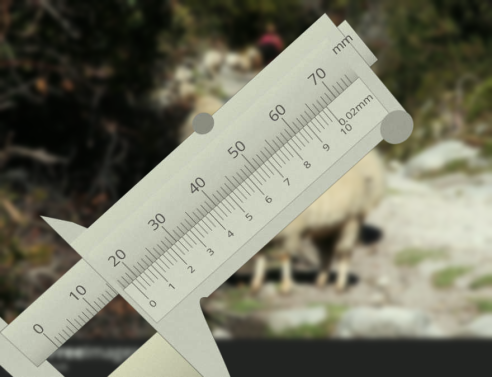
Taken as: 18.6 mm
